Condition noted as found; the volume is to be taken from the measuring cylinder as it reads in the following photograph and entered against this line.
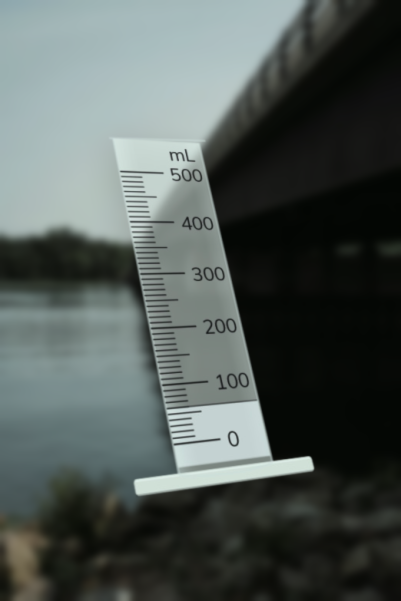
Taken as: 60 mL
